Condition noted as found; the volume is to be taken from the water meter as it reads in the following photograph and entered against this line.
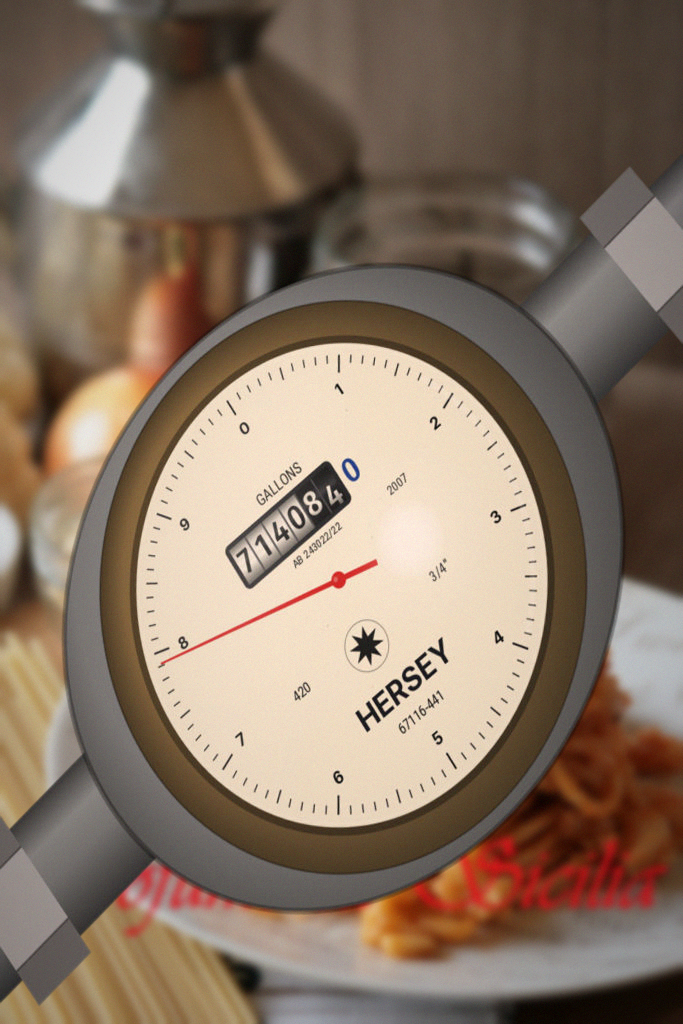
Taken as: 7140837.9 gal
